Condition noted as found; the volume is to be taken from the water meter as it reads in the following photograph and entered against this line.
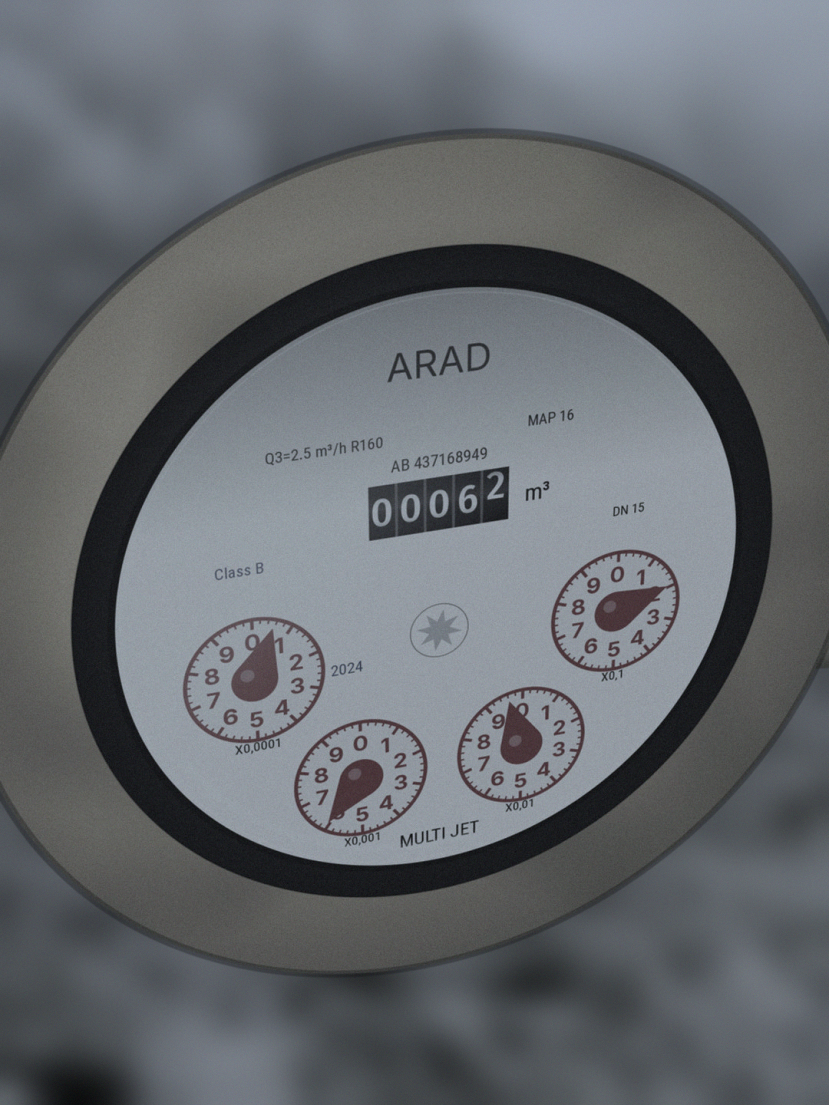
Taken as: 62.1960 m³
